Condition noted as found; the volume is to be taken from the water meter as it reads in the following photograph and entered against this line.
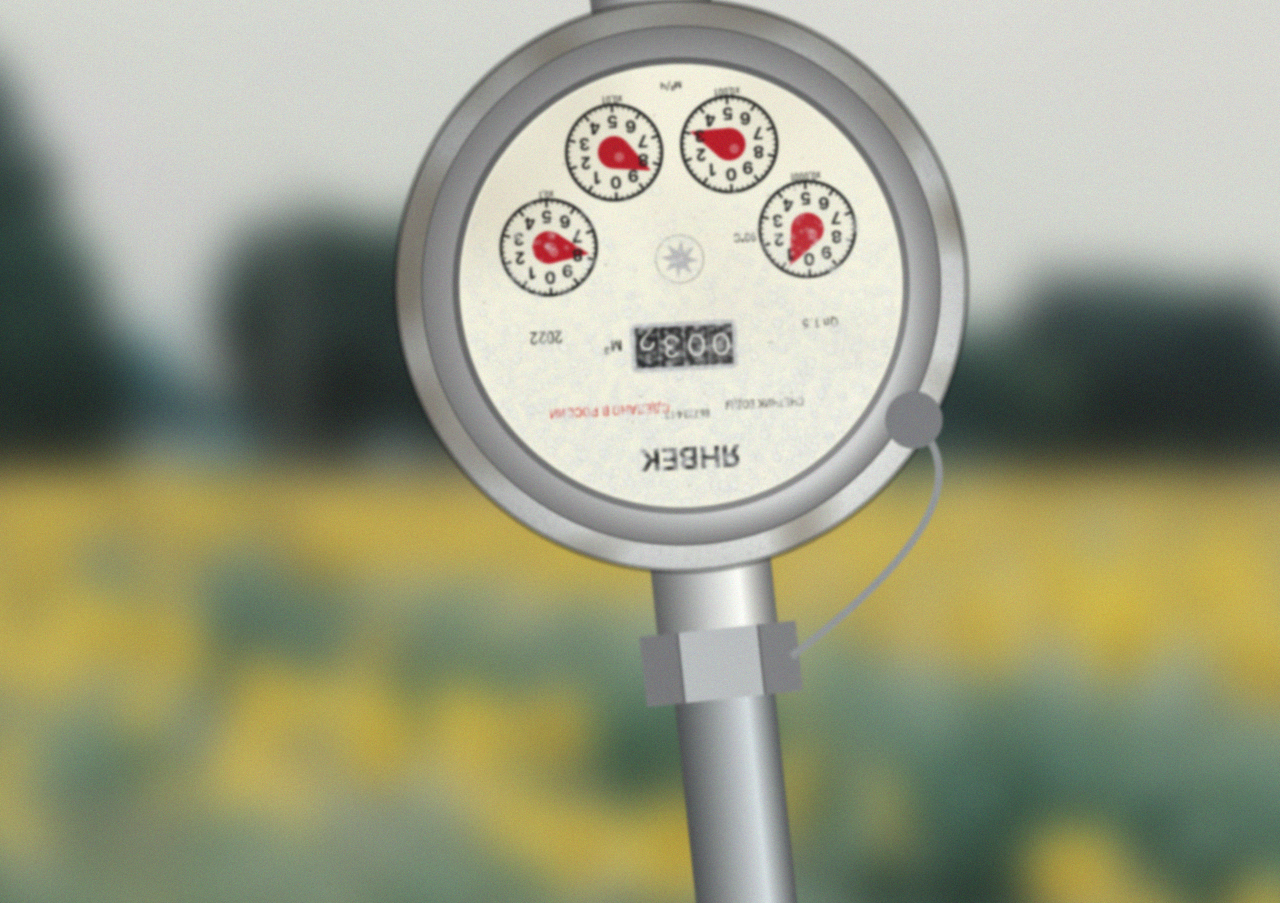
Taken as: 31.7830 m³
